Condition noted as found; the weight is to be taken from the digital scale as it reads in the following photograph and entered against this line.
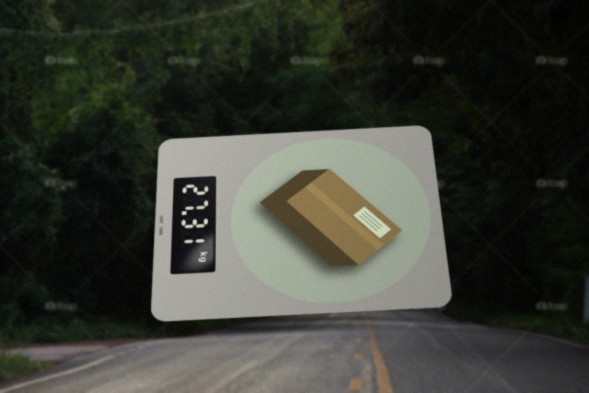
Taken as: 27.31 kg
